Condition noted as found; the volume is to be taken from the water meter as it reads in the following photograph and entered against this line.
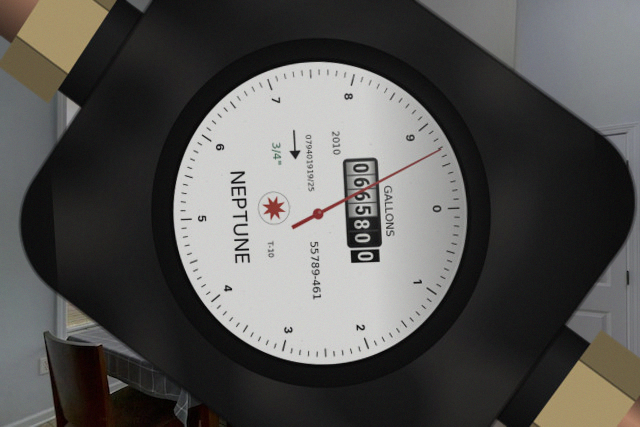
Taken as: 665799.3 gal
